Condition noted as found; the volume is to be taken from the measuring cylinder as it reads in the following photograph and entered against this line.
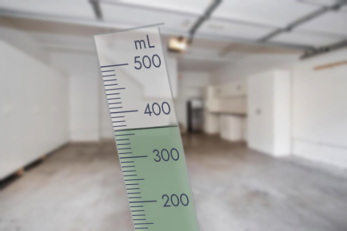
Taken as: 360 mL
